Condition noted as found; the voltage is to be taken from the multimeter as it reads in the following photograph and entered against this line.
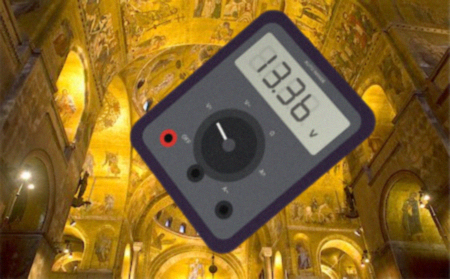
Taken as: 13.36 V
